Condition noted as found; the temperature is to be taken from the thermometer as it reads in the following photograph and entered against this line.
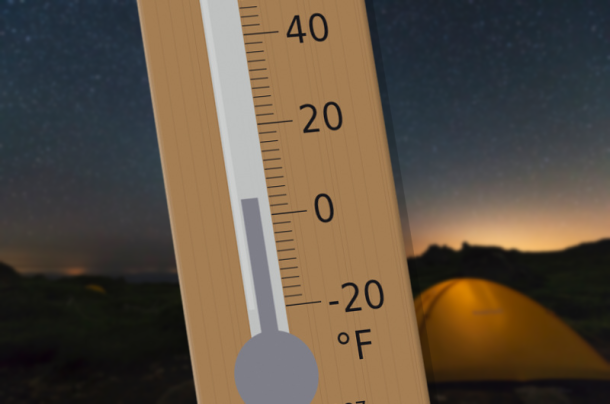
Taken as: 4 °F
